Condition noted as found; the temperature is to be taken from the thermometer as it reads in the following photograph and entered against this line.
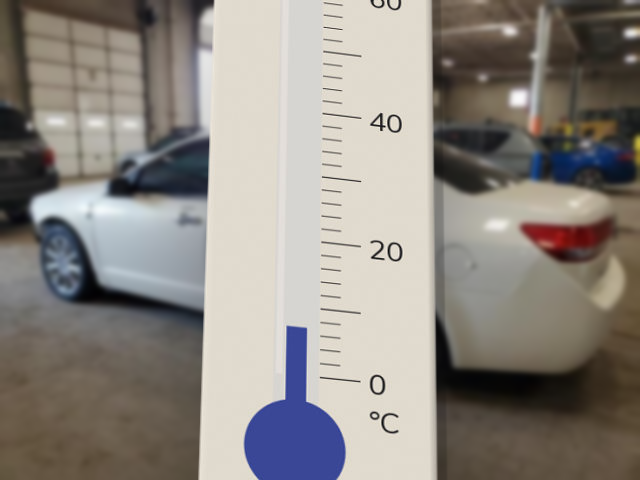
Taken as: 7 °C
